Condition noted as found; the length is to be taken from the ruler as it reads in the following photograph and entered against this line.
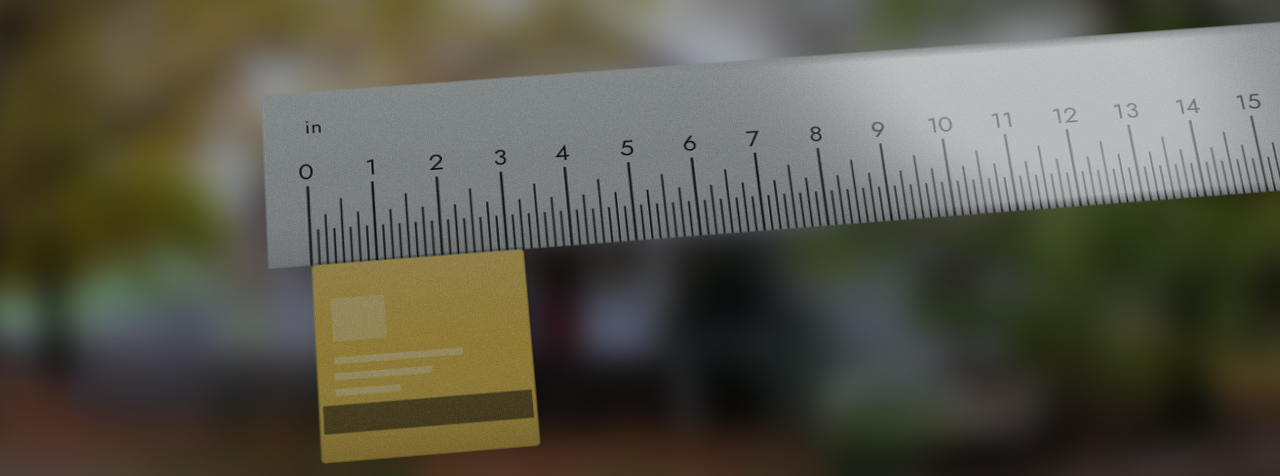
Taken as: 3.25 in
